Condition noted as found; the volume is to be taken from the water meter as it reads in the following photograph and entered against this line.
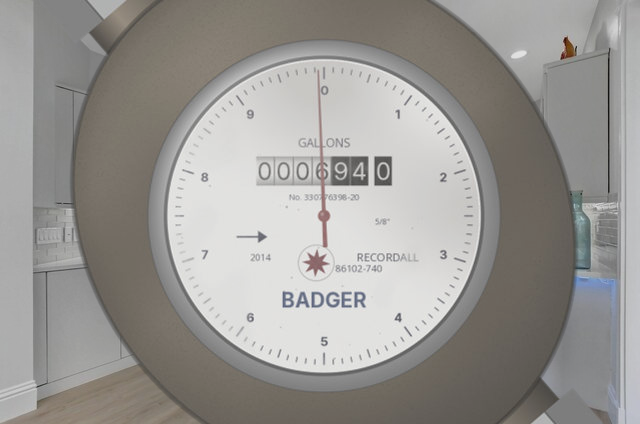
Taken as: 6939.9 gal
